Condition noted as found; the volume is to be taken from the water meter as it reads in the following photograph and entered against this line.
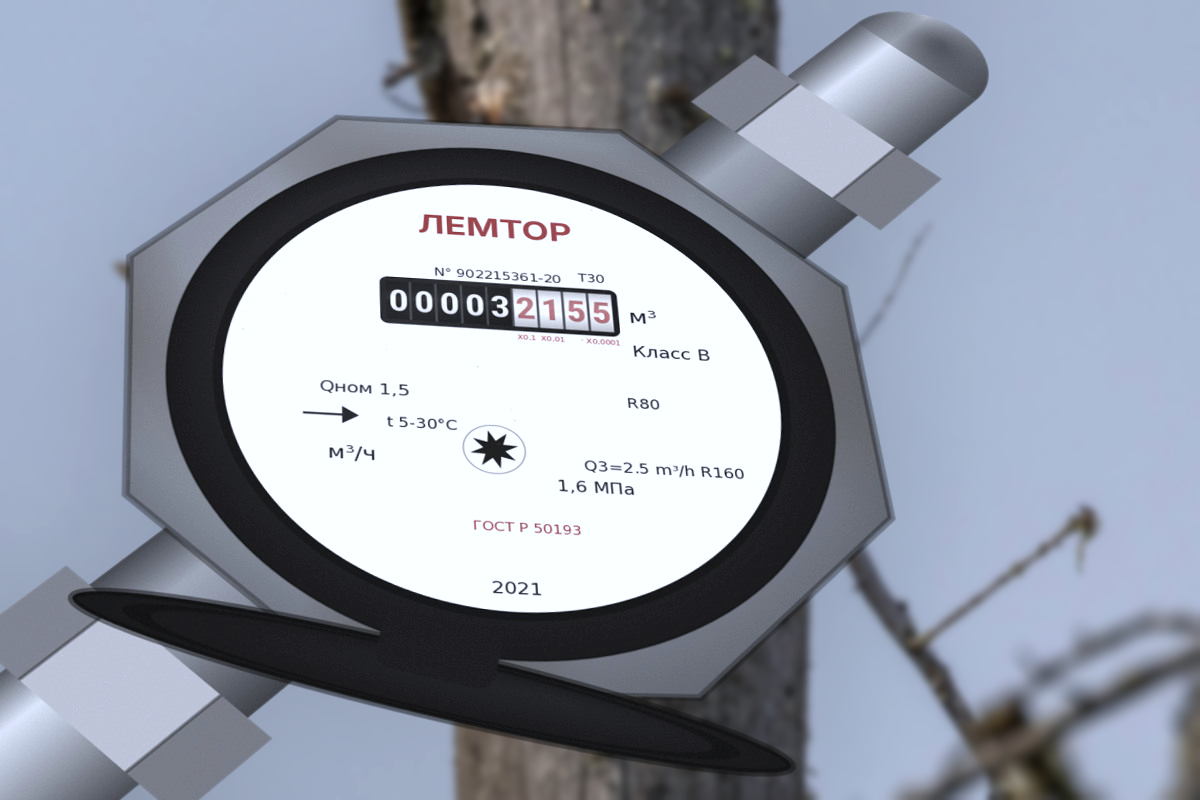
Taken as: 3.2155 m³
